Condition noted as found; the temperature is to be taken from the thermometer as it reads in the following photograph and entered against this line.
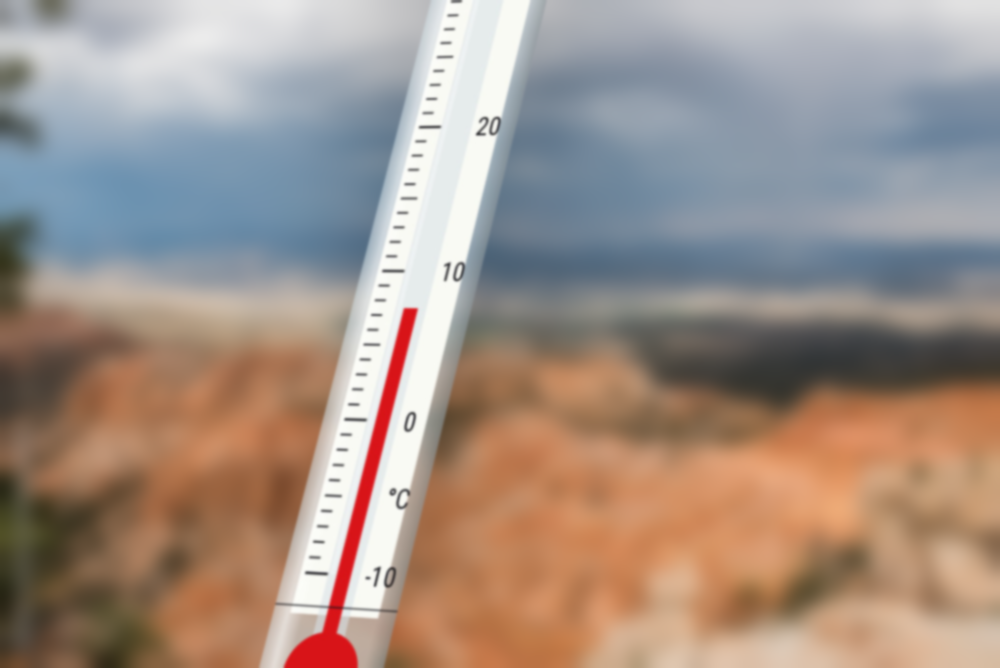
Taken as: 7.5 °C
